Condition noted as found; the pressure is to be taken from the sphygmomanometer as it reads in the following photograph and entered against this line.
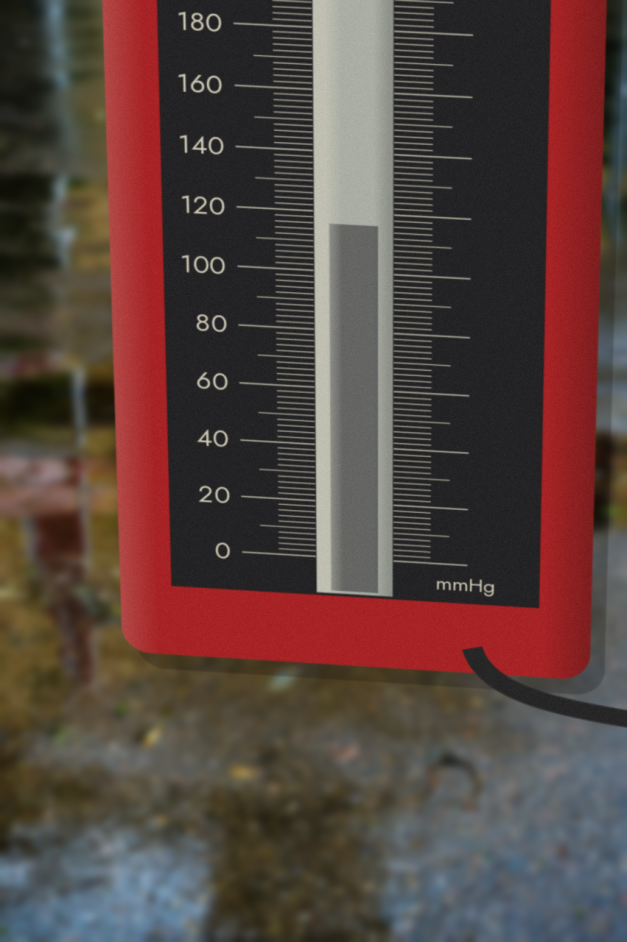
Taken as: 116 mmHg
